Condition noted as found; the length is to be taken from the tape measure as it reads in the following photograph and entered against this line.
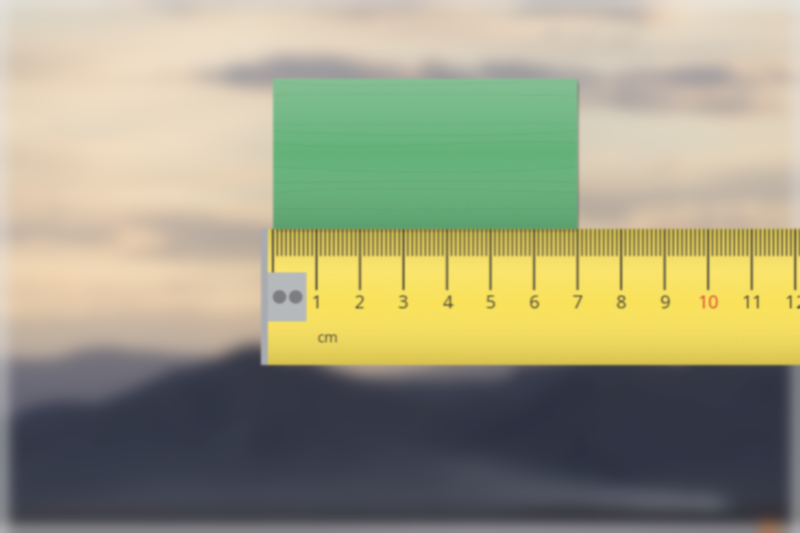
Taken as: 7 cm
